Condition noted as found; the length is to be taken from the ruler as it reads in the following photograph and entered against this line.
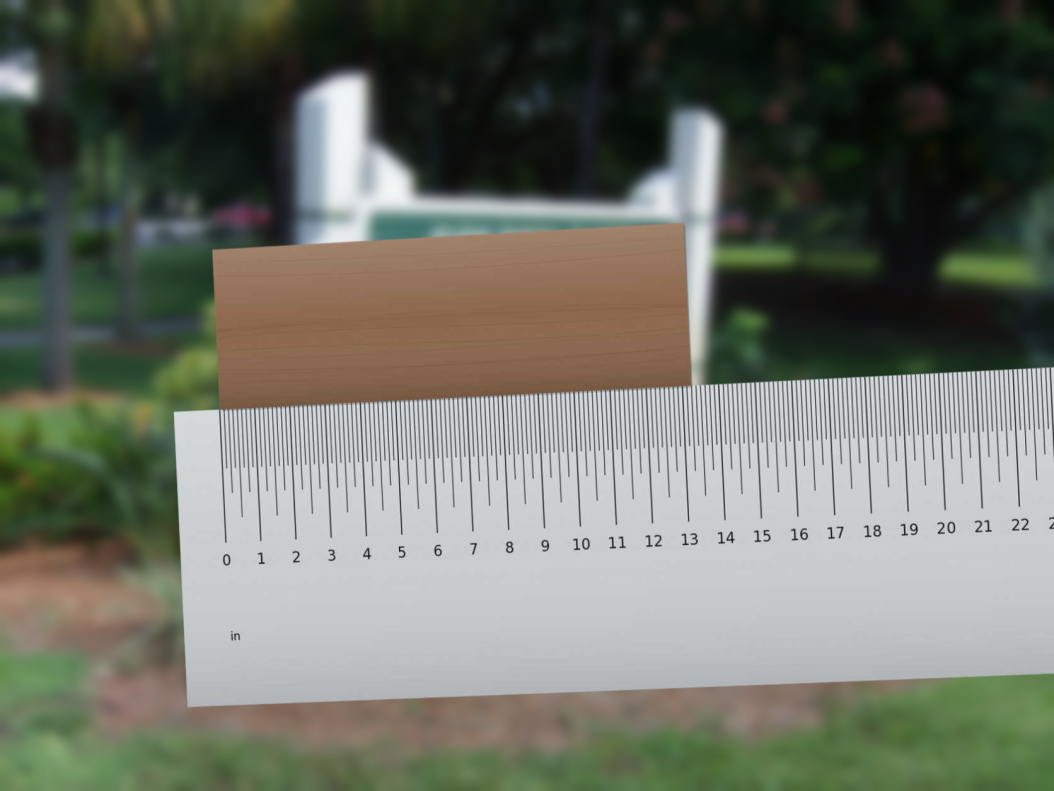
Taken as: 13.25 in
